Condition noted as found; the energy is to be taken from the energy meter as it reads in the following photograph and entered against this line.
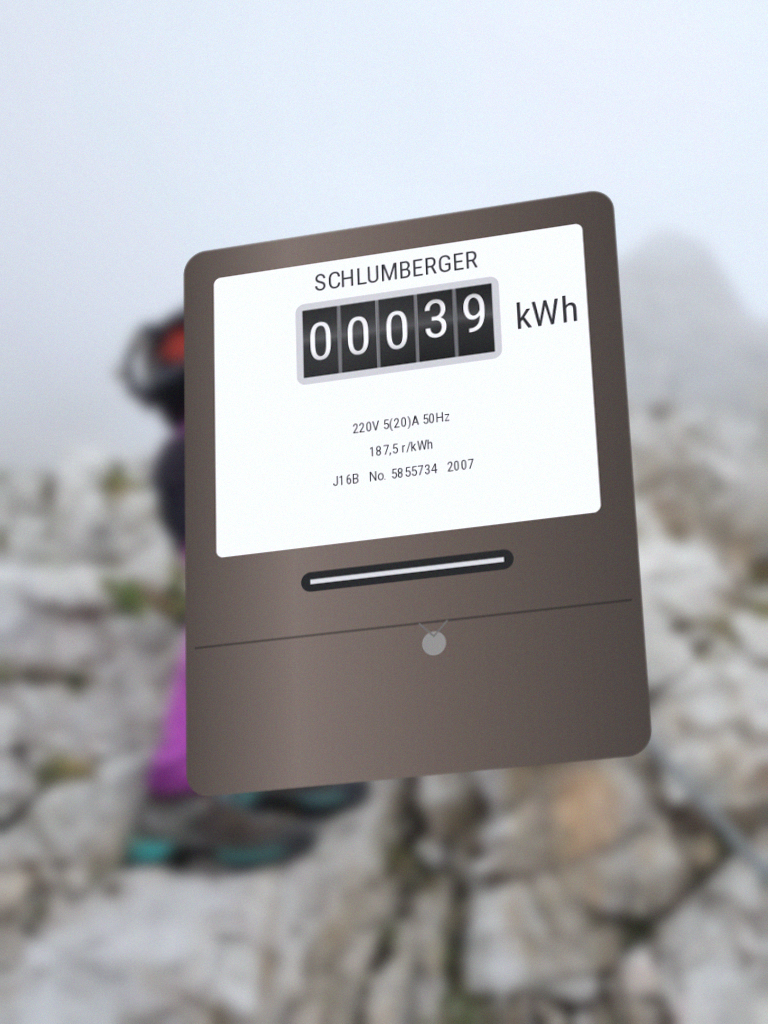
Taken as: 39 kWh
